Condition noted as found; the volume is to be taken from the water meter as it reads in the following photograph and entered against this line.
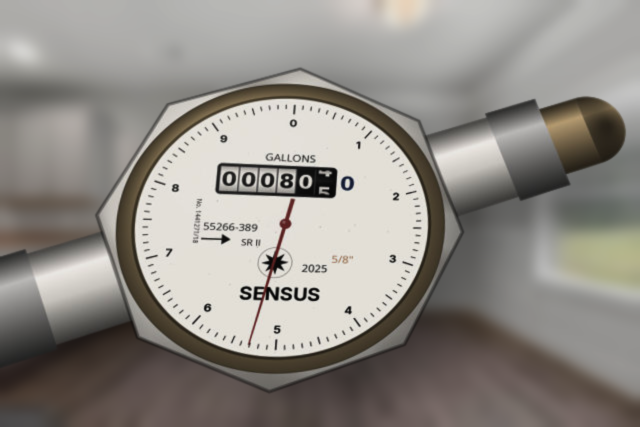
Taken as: 8045.3 gal
